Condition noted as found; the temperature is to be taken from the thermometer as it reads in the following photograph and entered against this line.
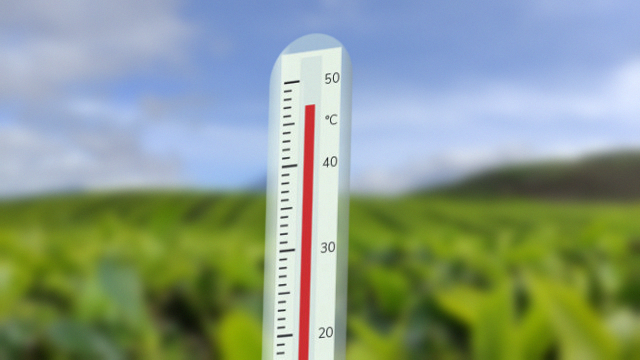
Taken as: 47 °C
